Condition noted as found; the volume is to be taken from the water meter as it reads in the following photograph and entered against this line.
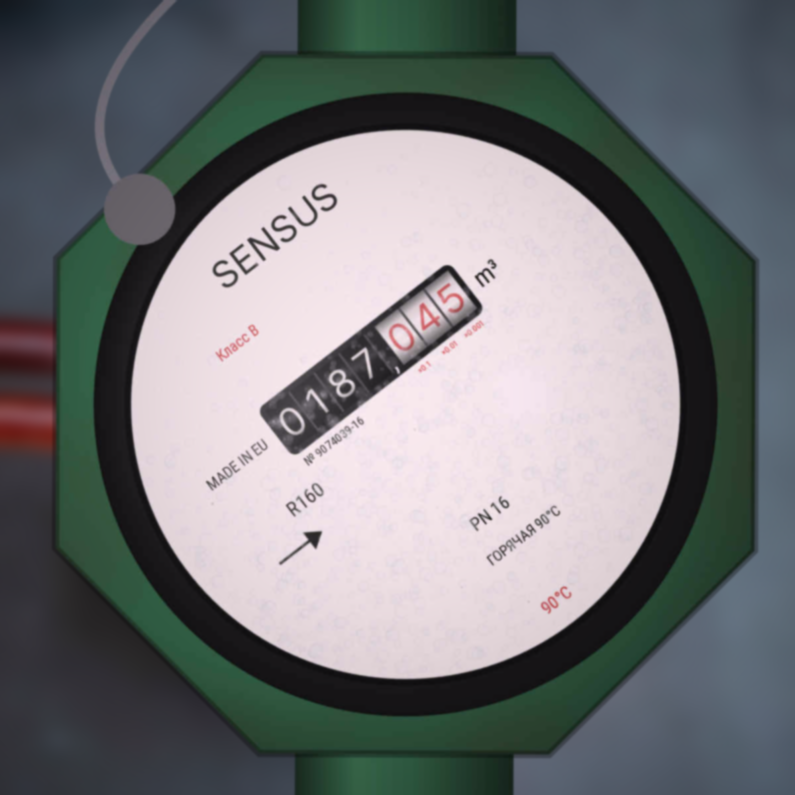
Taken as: 187.045 m³
